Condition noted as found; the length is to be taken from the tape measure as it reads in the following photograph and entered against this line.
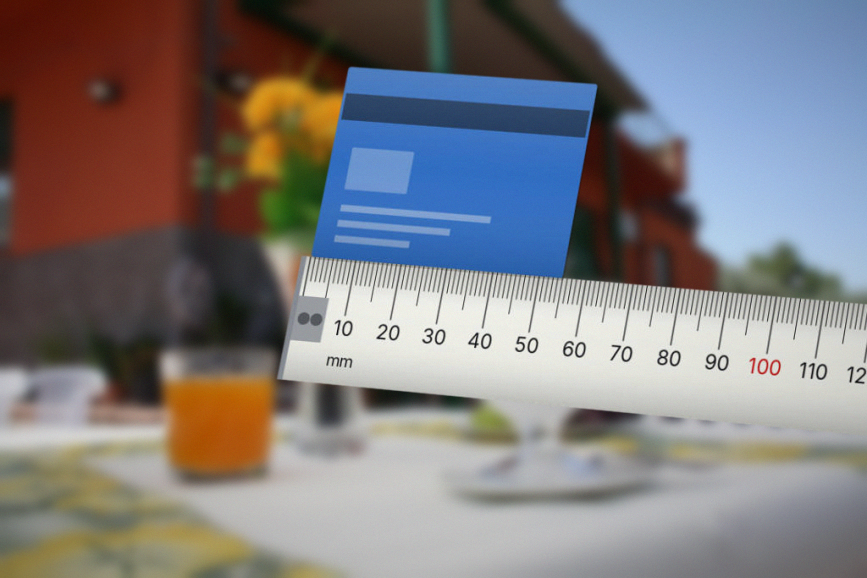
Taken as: 55 mm
